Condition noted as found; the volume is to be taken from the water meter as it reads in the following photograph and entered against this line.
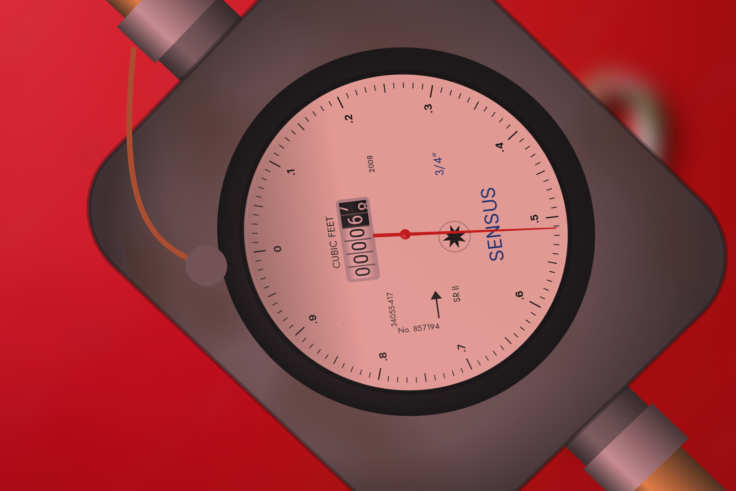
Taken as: 67.51 ft³
